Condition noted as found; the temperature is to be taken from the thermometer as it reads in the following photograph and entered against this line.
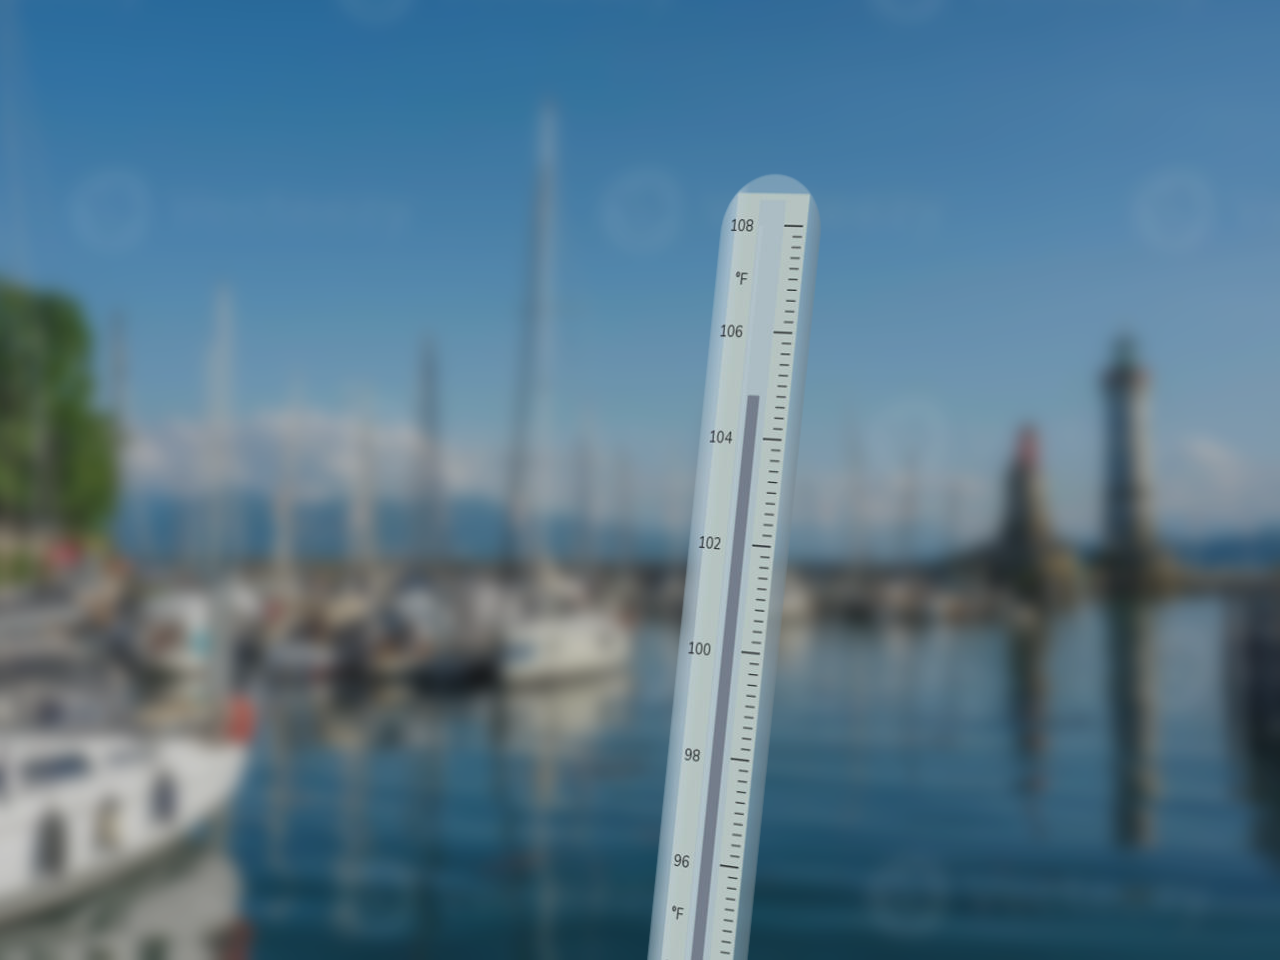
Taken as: 104.8 °F
